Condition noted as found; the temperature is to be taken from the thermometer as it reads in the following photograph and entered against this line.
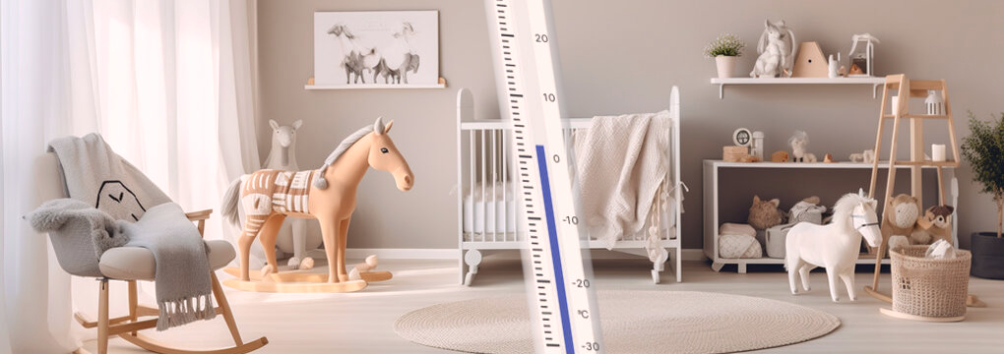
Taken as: 2 °C
